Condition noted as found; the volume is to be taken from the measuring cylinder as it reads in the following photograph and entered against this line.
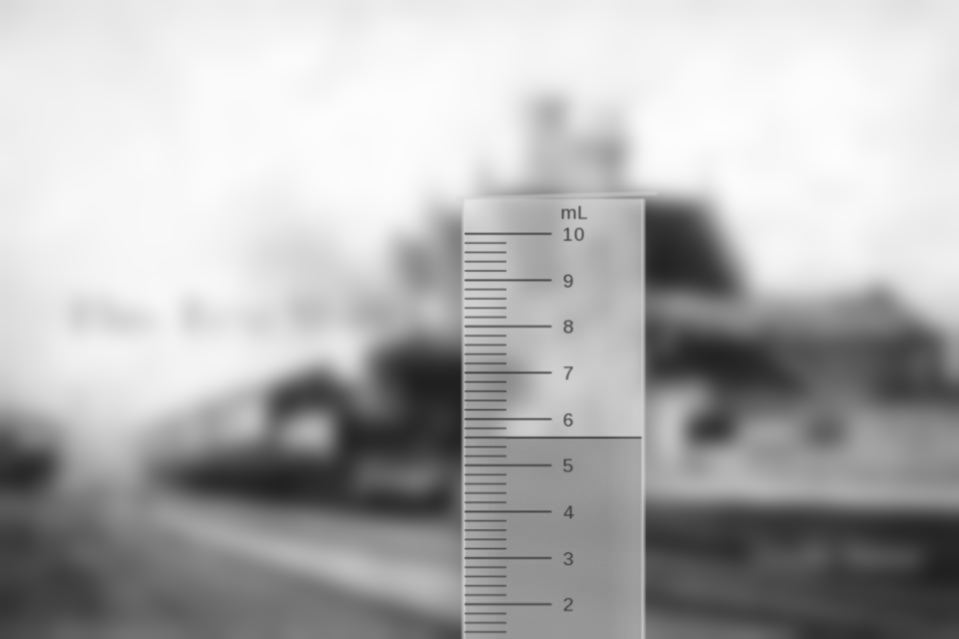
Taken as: 5.6 mL
